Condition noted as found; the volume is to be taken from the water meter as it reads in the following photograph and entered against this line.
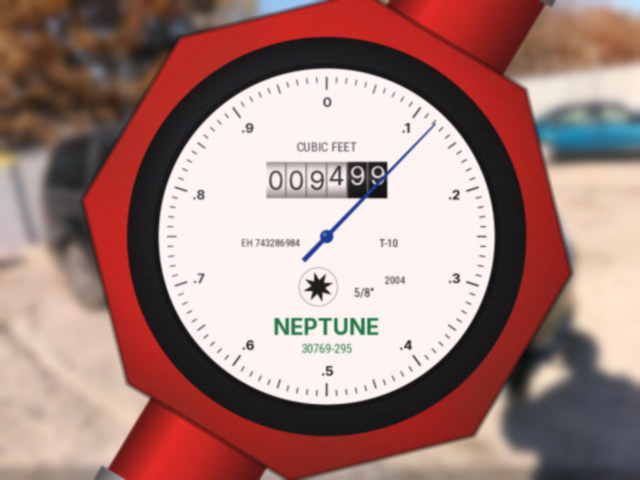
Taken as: 9499.12 ft³
